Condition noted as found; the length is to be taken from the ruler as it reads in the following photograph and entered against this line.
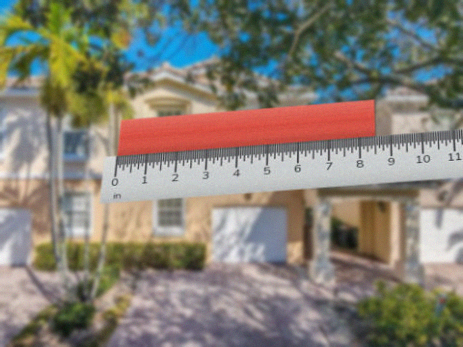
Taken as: 8.5 in
